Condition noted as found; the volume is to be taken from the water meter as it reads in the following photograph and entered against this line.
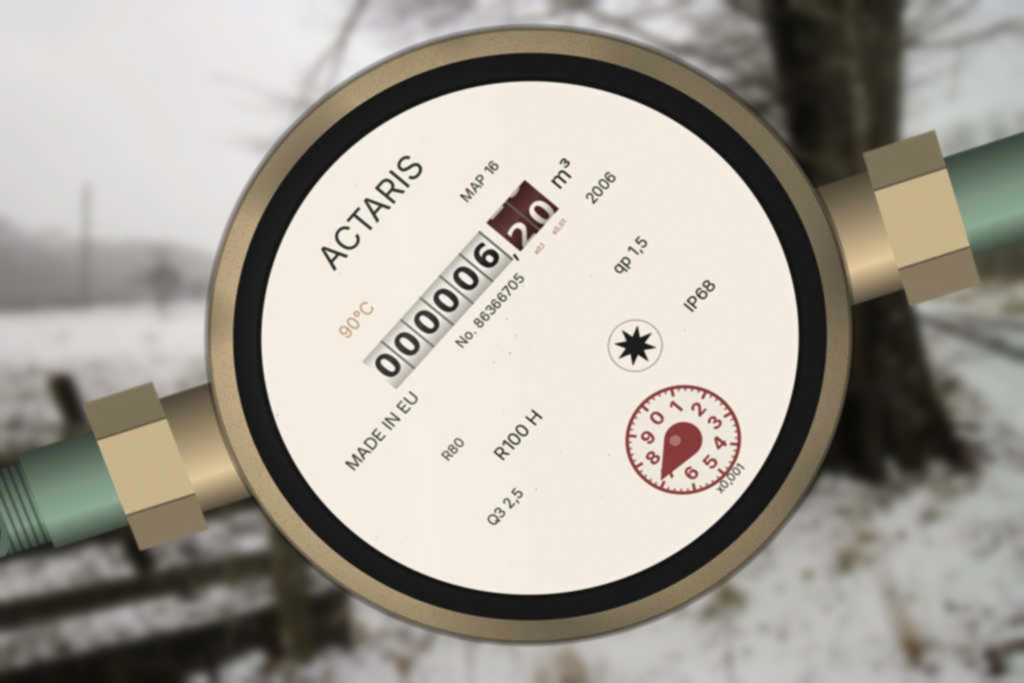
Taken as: 6.197 m³
